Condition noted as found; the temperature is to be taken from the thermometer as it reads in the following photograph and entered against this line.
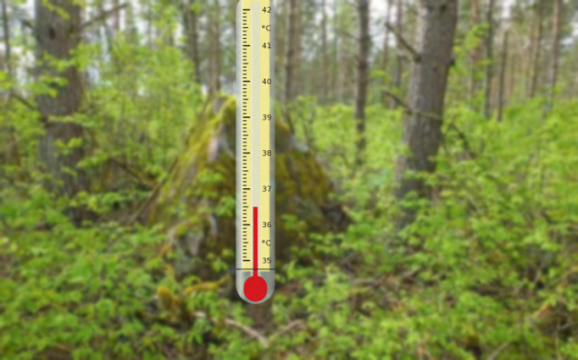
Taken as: 36.5 °C
